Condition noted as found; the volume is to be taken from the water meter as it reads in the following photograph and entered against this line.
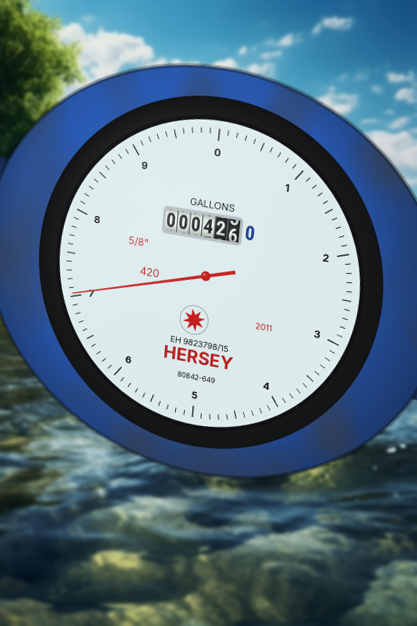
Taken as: 4257.0 gal
